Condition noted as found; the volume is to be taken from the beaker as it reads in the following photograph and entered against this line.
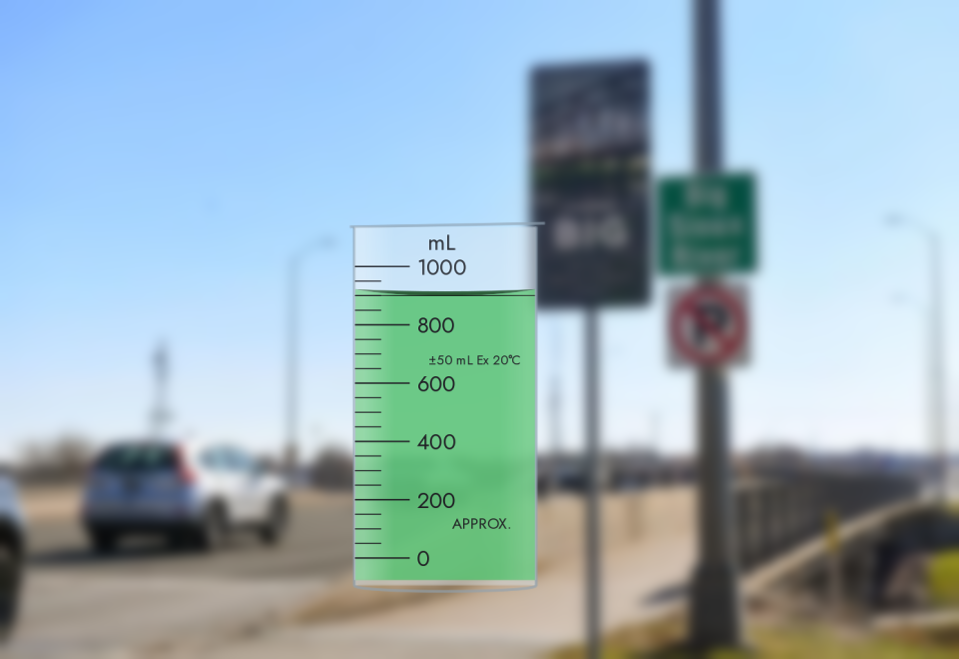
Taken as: 900 mL
